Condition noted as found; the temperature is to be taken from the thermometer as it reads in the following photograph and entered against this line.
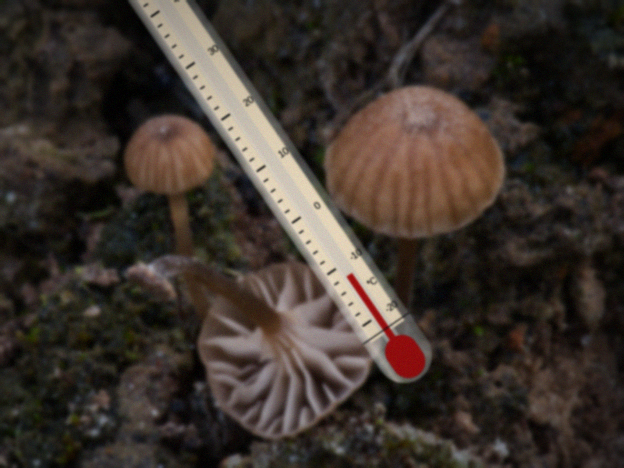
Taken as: -12 °C
